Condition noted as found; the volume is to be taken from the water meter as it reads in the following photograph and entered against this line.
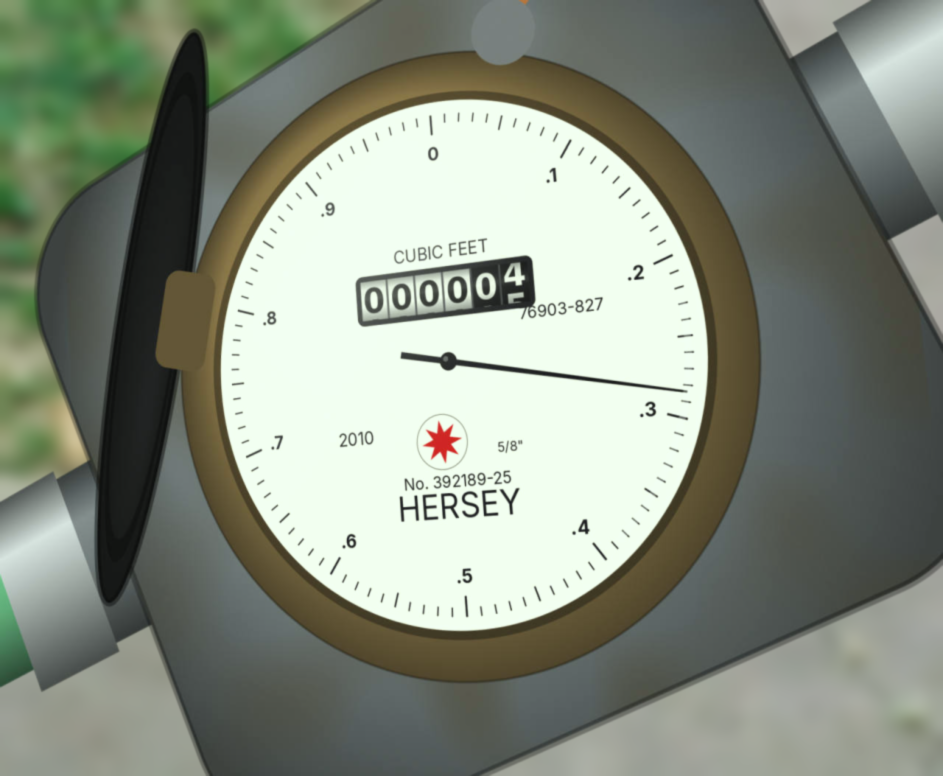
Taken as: 4.28 ft³
